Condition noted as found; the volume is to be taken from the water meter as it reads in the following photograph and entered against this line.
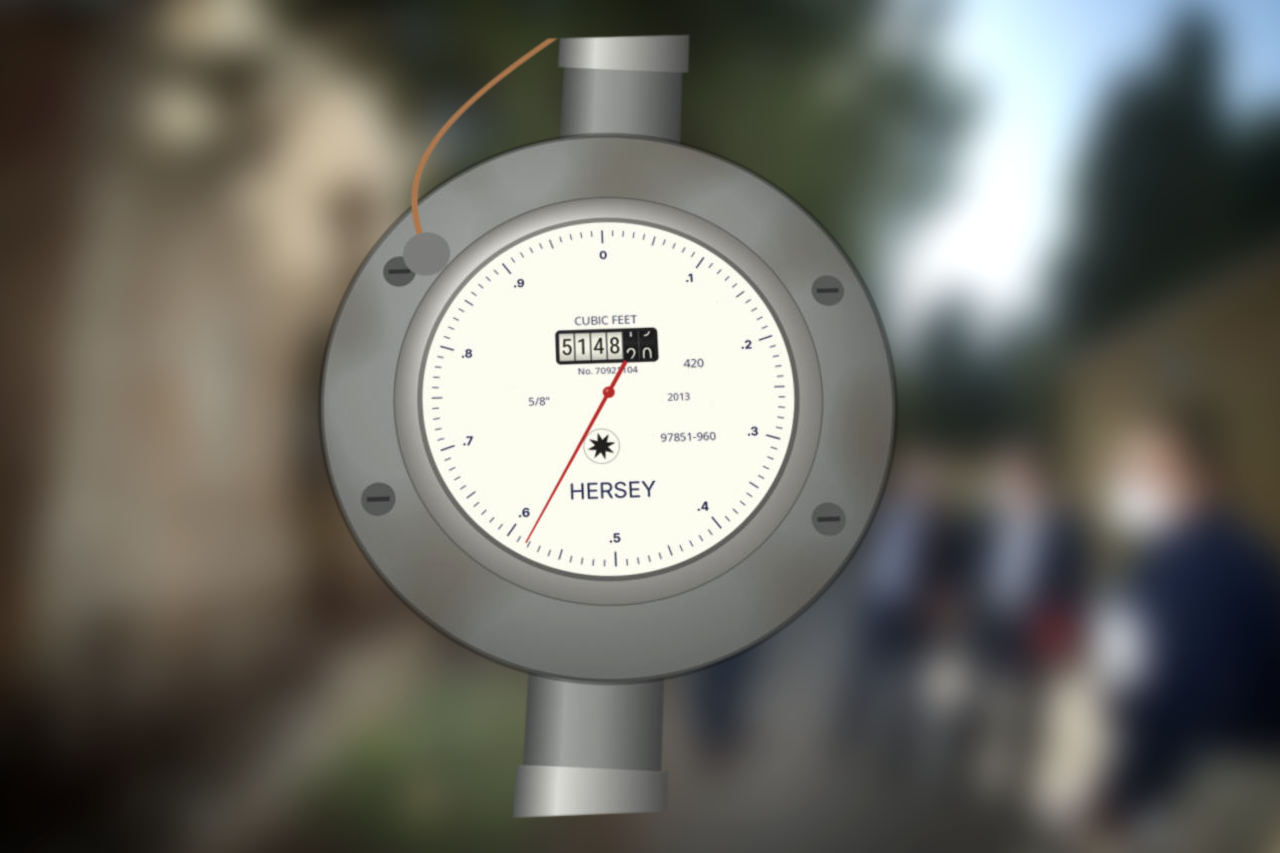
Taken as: 514819.58 ft³
